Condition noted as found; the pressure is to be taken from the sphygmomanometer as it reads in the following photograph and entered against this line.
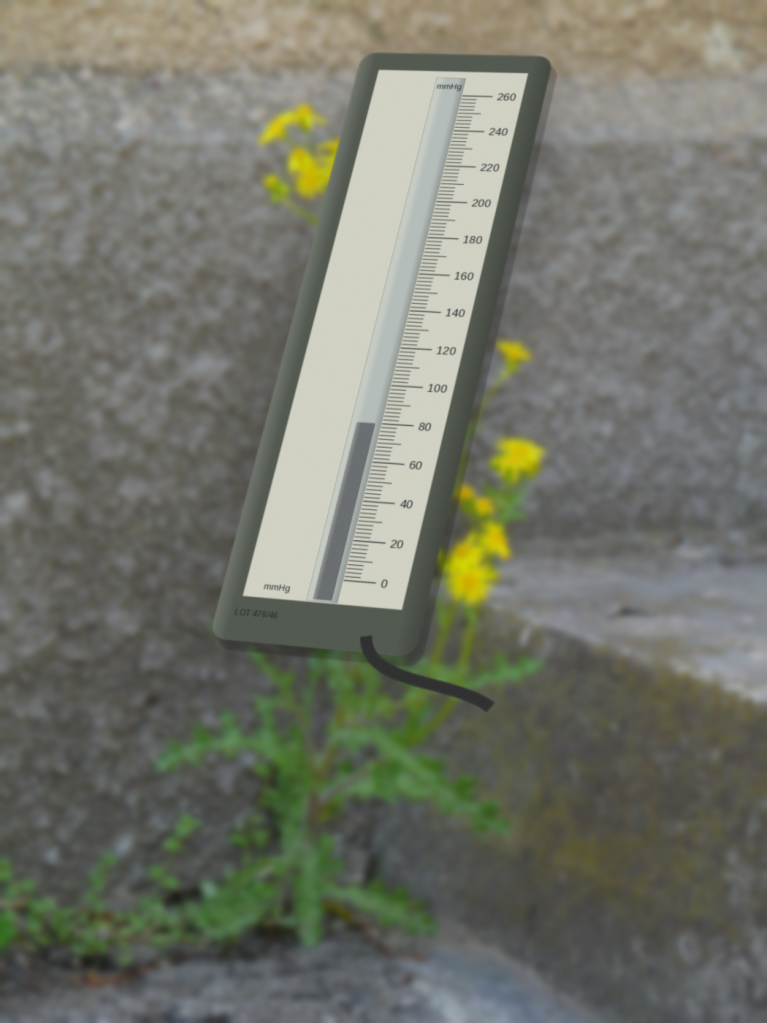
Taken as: 80 mmHg
